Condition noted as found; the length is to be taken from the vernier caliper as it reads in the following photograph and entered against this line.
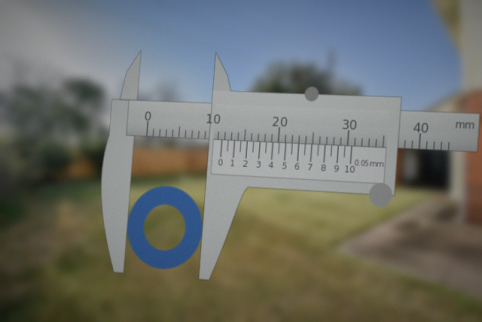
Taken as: 11.6 mm
